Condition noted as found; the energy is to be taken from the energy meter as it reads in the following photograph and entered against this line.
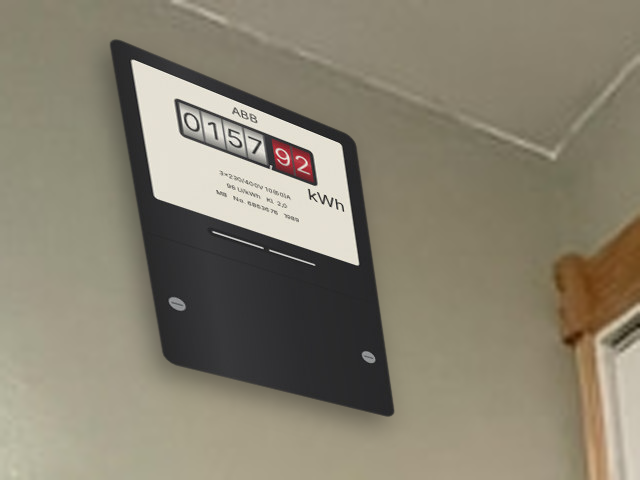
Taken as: 157.92 kWh
